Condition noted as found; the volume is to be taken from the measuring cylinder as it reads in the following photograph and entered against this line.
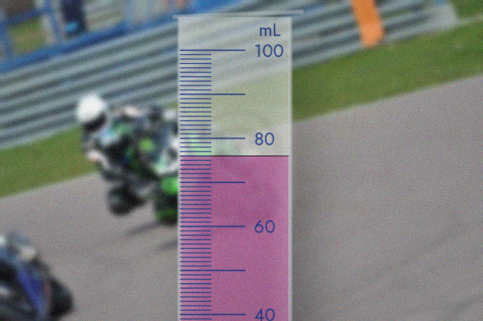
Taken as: 76 mL
